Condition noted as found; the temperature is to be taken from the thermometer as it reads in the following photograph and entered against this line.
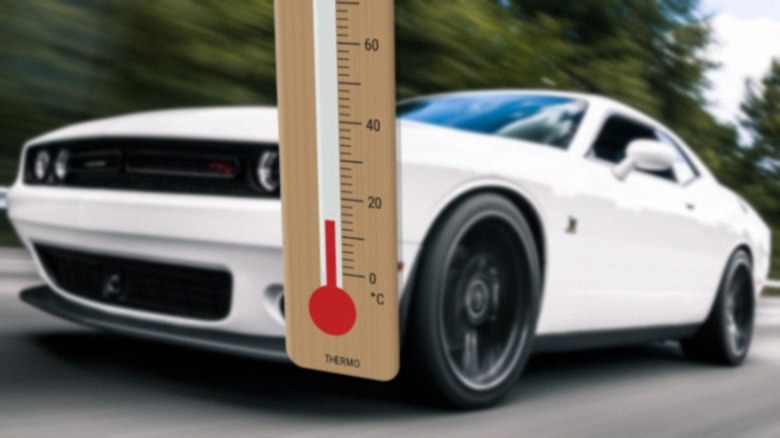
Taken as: 14 °C
